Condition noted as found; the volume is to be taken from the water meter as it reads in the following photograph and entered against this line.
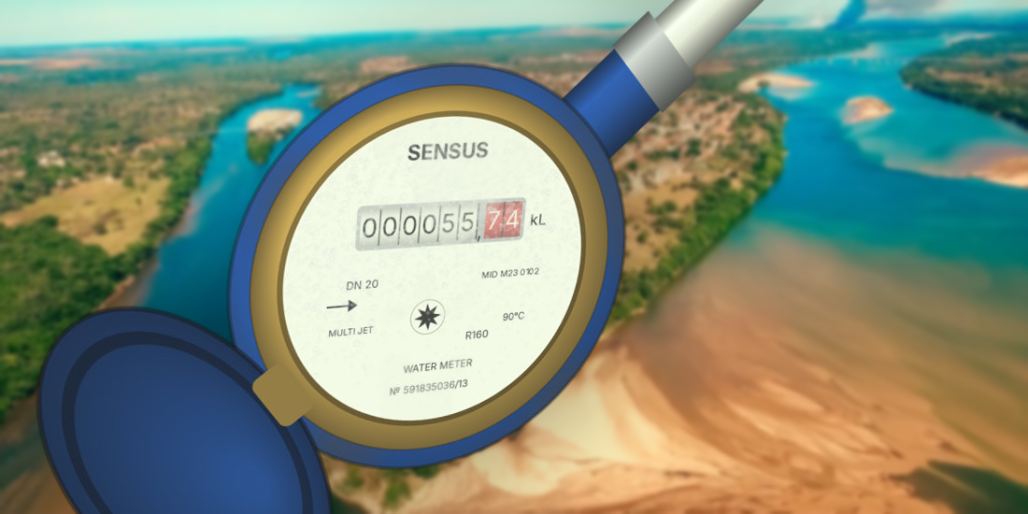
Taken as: 55.74 kL
